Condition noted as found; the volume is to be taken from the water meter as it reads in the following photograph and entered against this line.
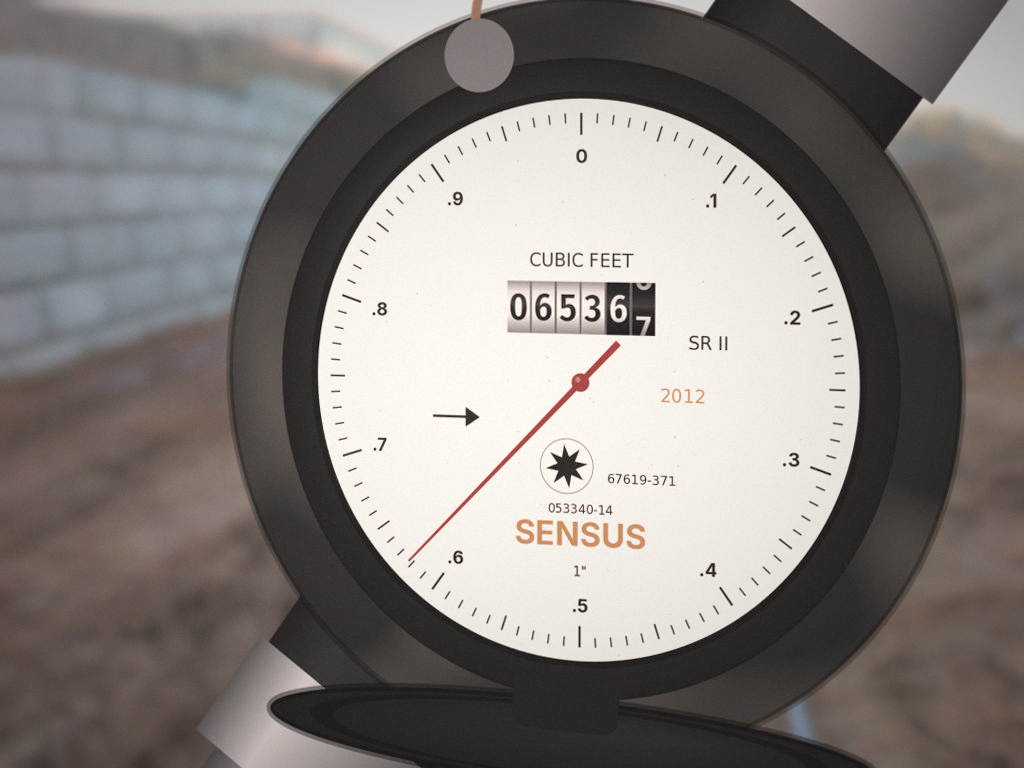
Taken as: 65366.62 ft³
